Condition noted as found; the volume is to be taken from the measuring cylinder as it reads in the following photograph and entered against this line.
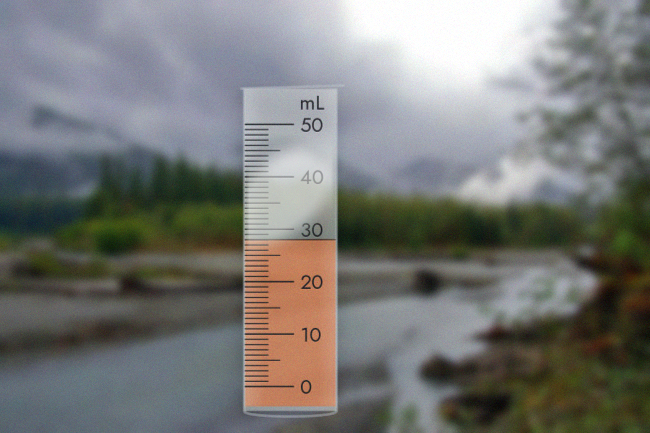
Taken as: 28 mL
